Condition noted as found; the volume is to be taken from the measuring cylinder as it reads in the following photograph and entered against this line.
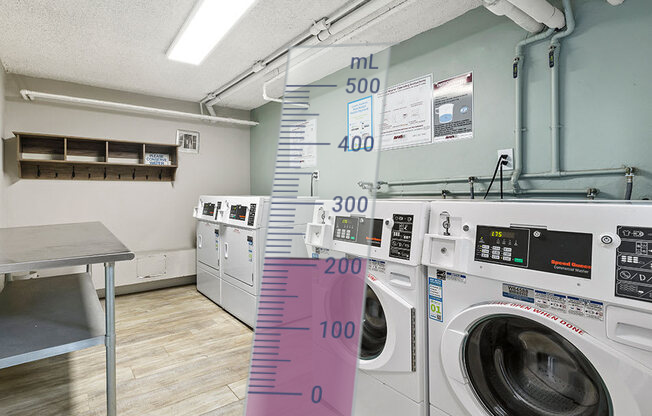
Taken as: 210 mL
